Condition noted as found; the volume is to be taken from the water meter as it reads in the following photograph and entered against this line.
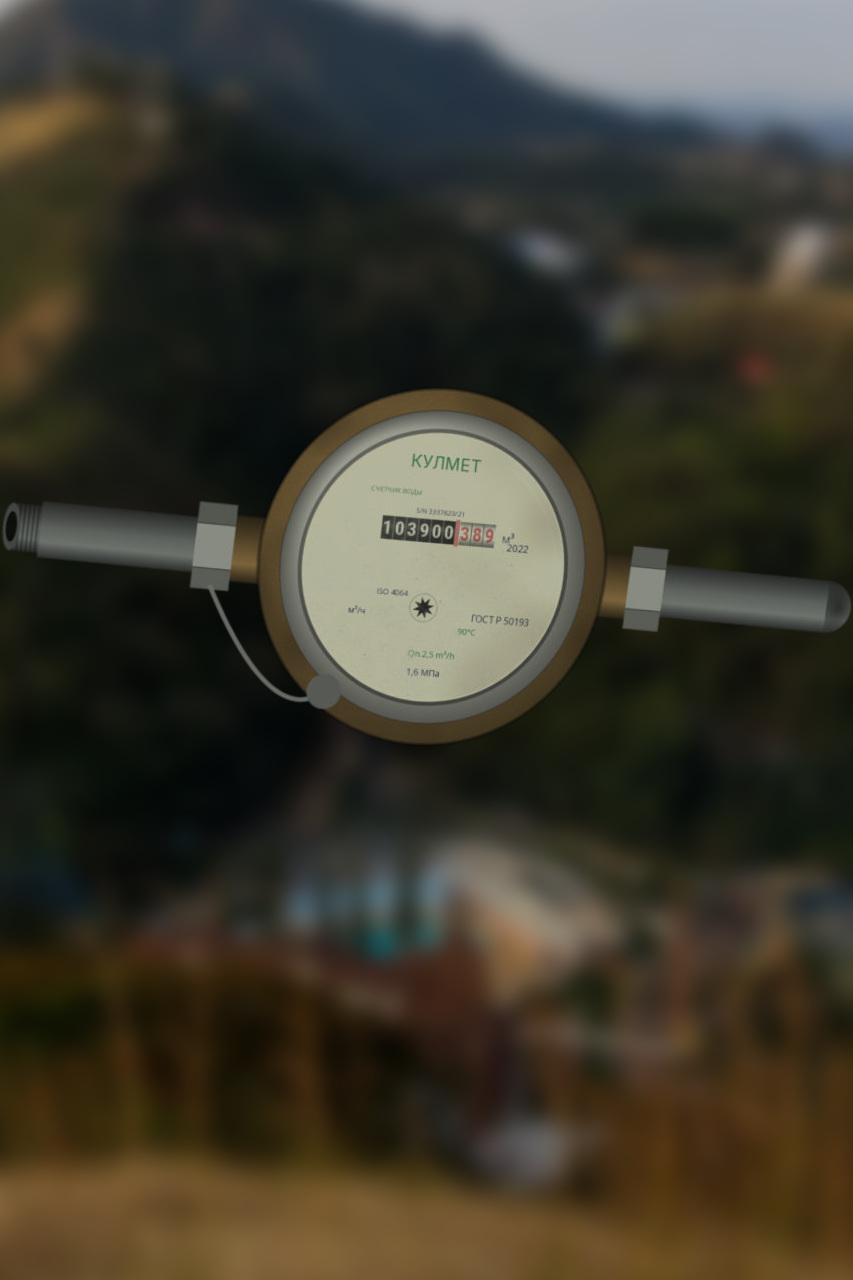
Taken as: 103900.389 m³
